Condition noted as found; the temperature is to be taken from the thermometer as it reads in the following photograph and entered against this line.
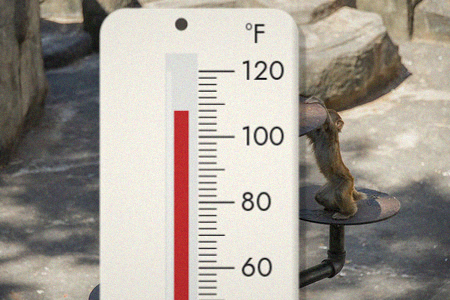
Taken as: 108 °F
